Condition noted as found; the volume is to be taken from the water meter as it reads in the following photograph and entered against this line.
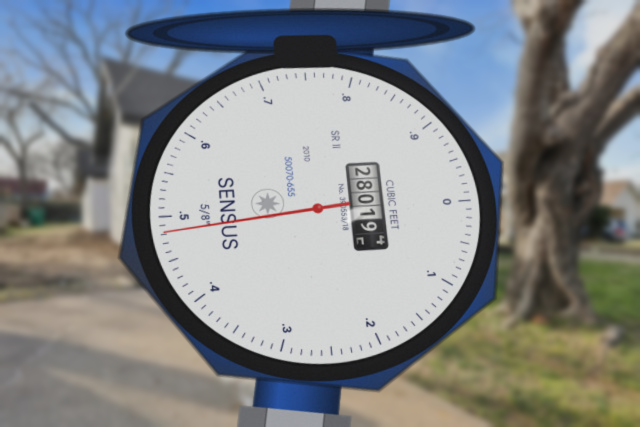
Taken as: 280194.48 ft³
